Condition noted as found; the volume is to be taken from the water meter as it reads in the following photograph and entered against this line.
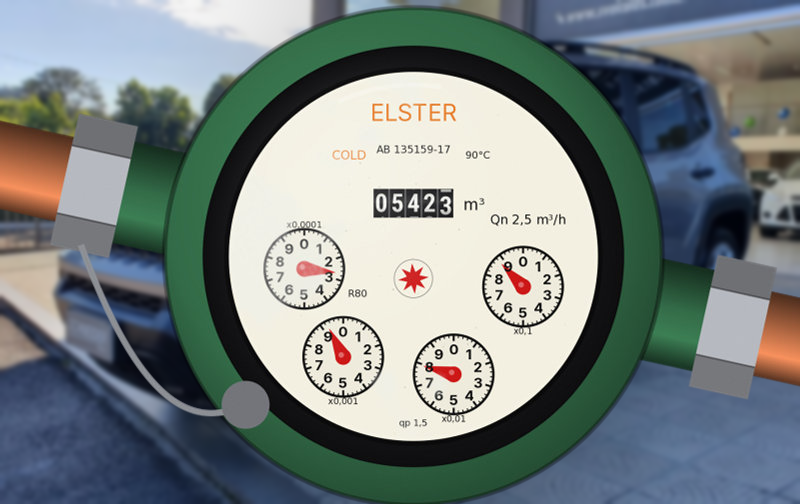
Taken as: 5422.8792 m³
